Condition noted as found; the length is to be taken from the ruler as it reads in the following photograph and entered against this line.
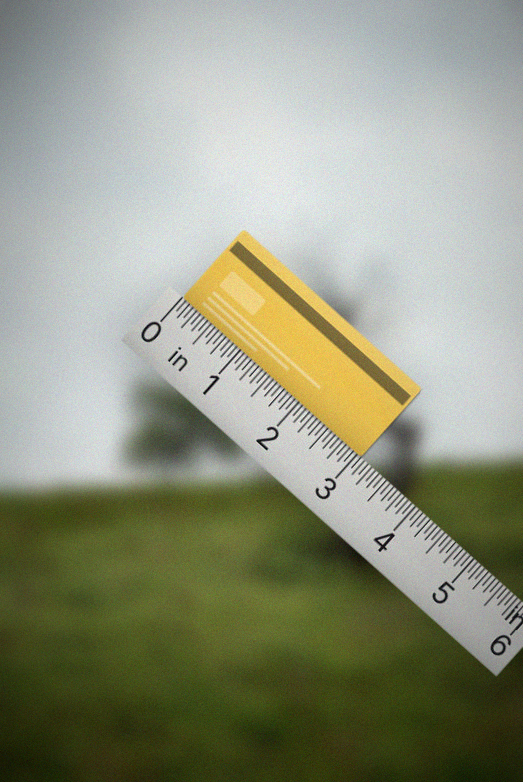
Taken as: 3.0625 in
